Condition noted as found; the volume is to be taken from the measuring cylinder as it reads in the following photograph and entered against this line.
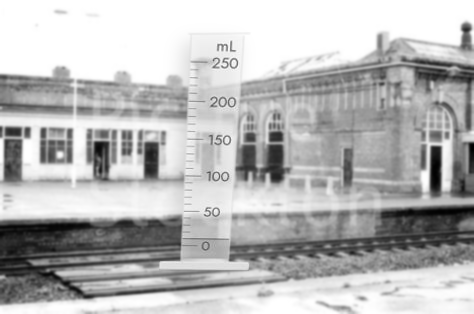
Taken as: 10 mL
